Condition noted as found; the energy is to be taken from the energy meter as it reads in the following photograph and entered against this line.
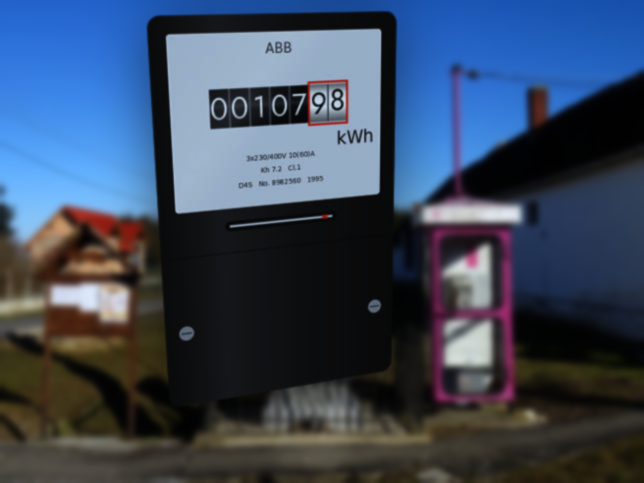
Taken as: 107.98 kWh
